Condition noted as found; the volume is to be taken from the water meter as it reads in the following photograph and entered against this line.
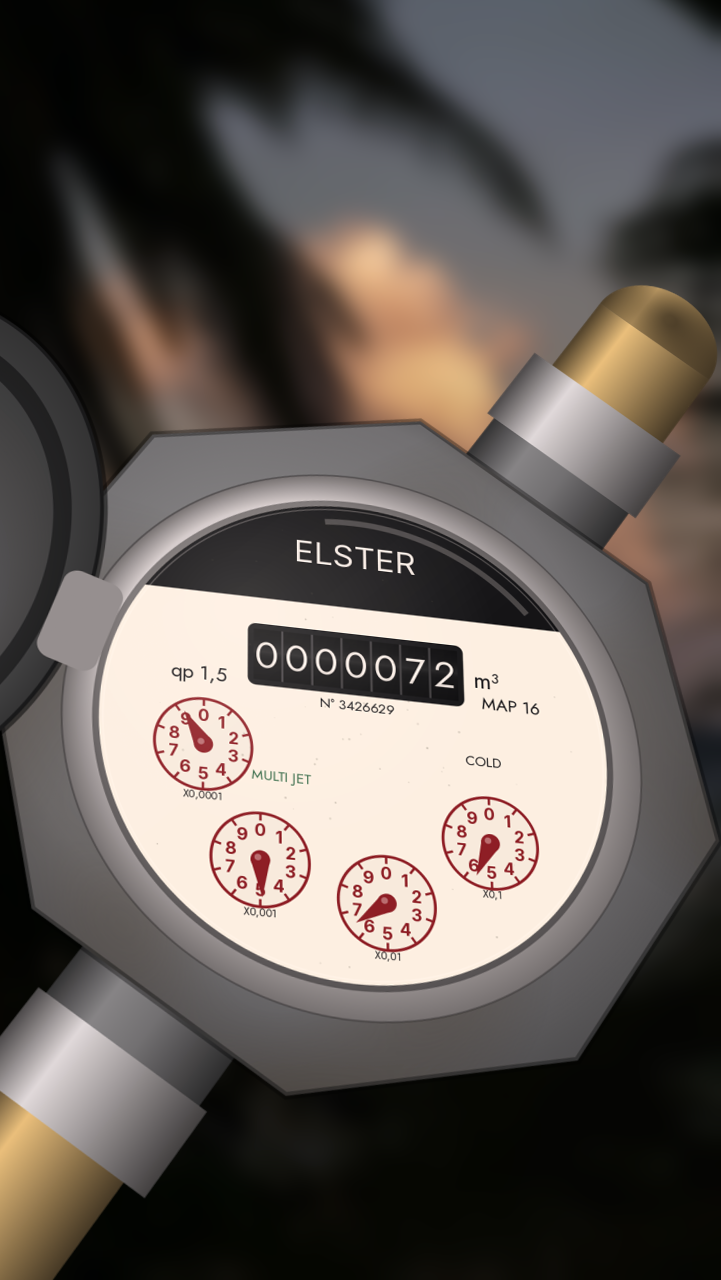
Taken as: 72.5649 m³
